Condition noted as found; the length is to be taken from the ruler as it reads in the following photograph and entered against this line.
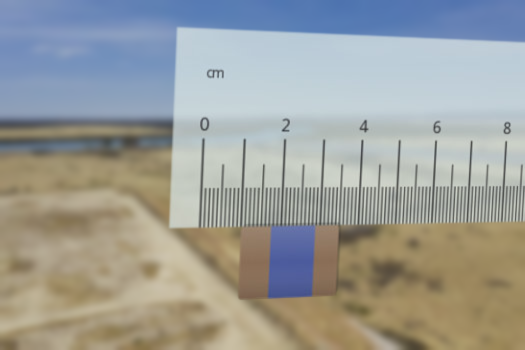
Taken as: 2.5 cm
